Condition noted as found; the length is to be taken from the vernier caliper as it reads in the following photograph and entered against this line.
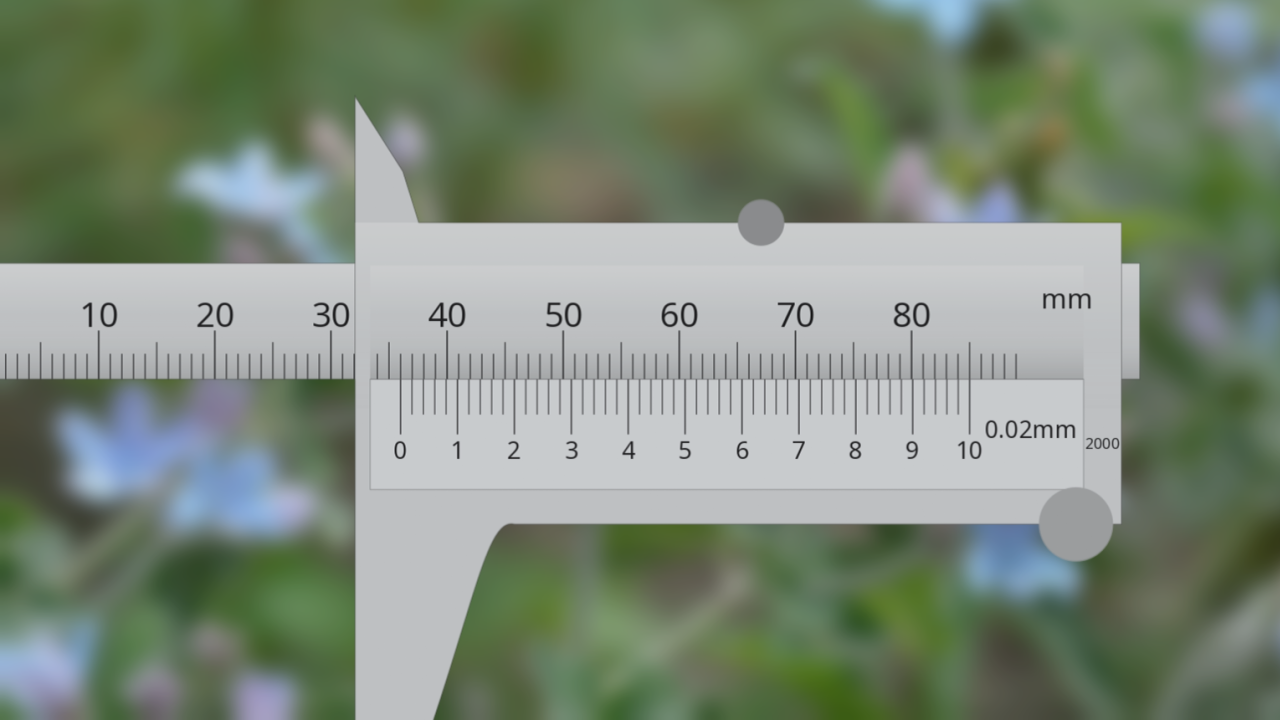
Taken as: 36.0 mm
